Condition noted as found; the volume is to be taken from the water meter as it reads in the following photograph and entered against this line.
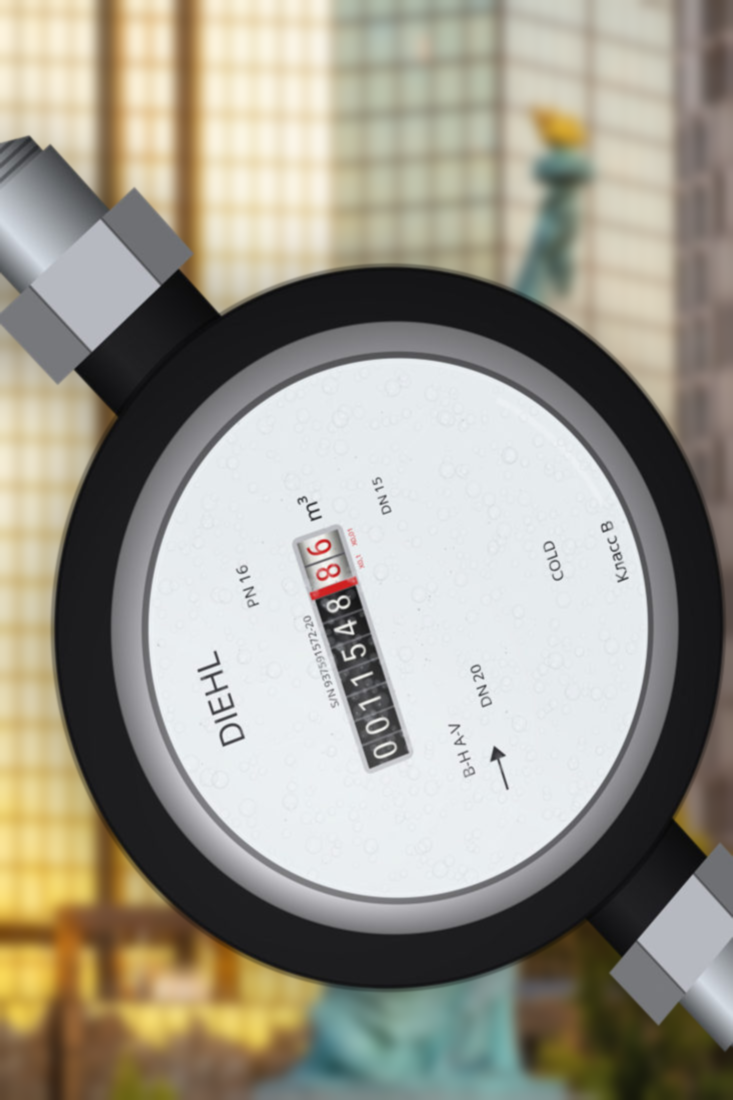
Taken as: 11548.86 m³
